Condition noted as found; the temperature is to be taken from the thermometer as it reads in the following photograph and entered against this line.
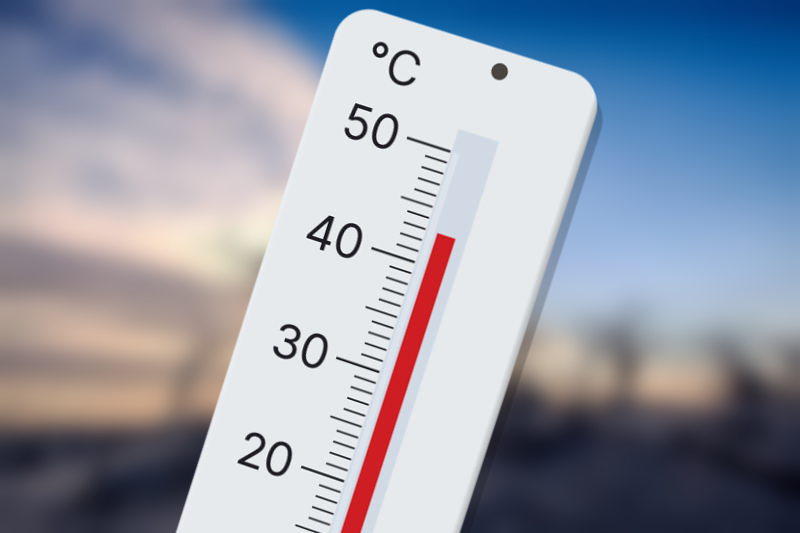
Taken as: 43 °C
